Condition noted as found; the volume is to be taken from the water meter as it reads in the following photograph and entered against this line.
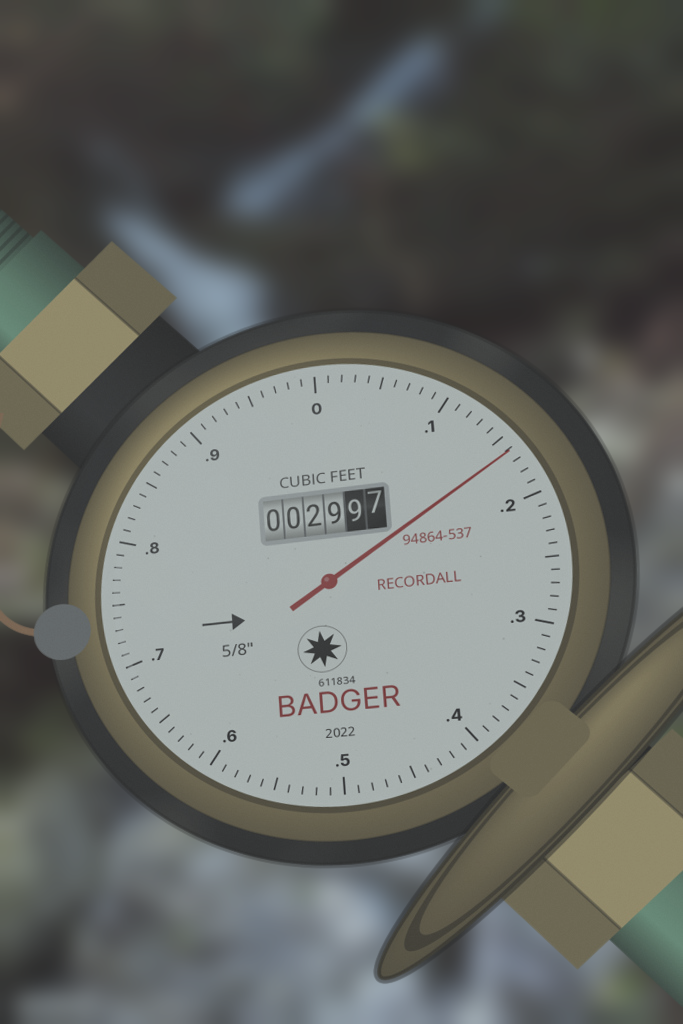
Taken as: 2997.16 ft³
